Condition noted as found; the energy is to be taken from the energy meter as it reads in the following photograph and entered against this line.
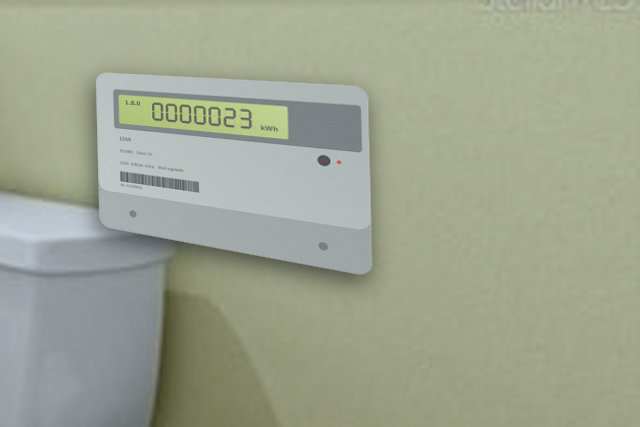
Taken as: 23 kWh
